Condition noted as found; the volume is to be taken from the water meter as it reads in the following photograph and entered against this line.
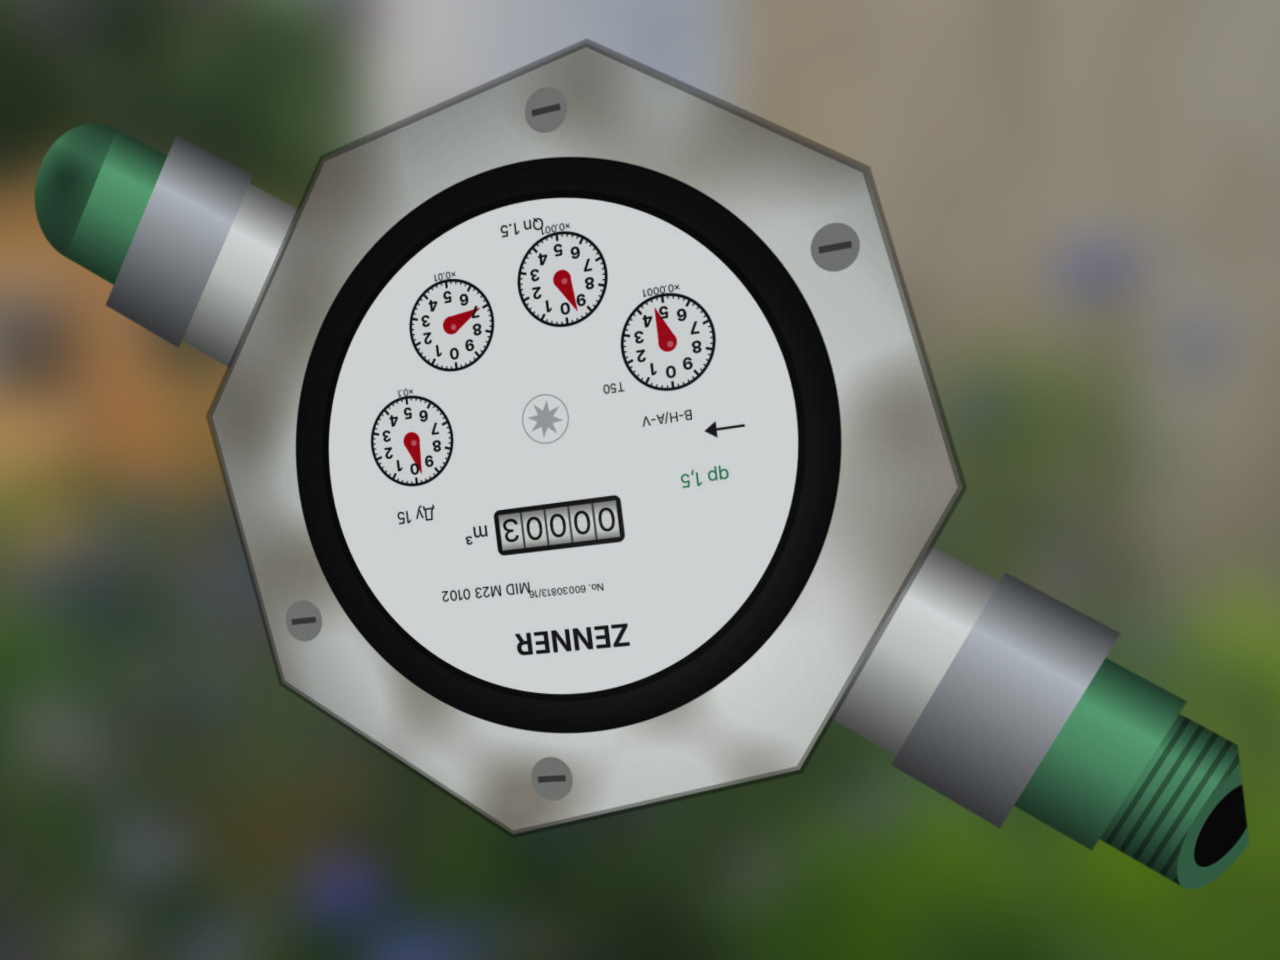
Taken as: 2.9694 m³
